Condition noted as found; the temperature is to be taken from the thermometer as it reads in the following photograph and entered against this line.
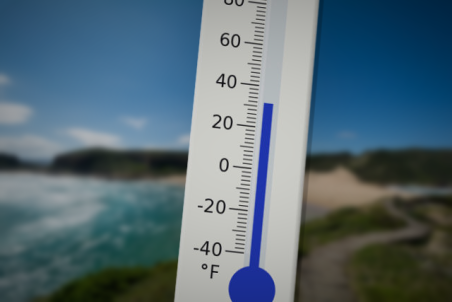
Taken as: 32 °F
